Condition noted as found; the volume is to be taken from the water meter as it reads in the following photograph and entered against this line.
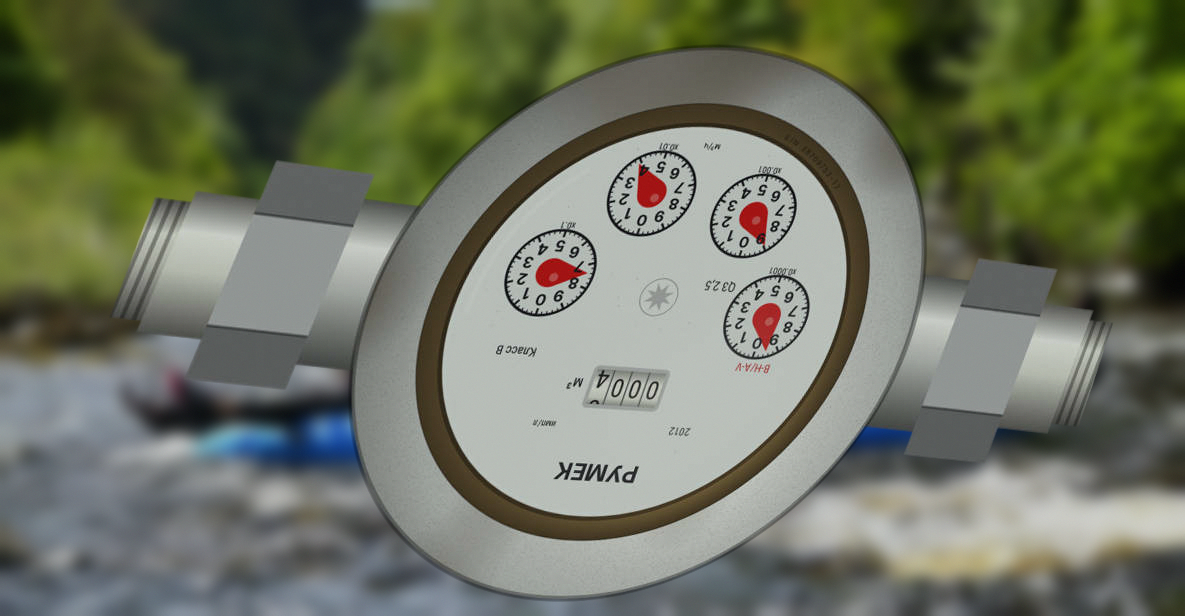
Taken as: 3.7389 m³
